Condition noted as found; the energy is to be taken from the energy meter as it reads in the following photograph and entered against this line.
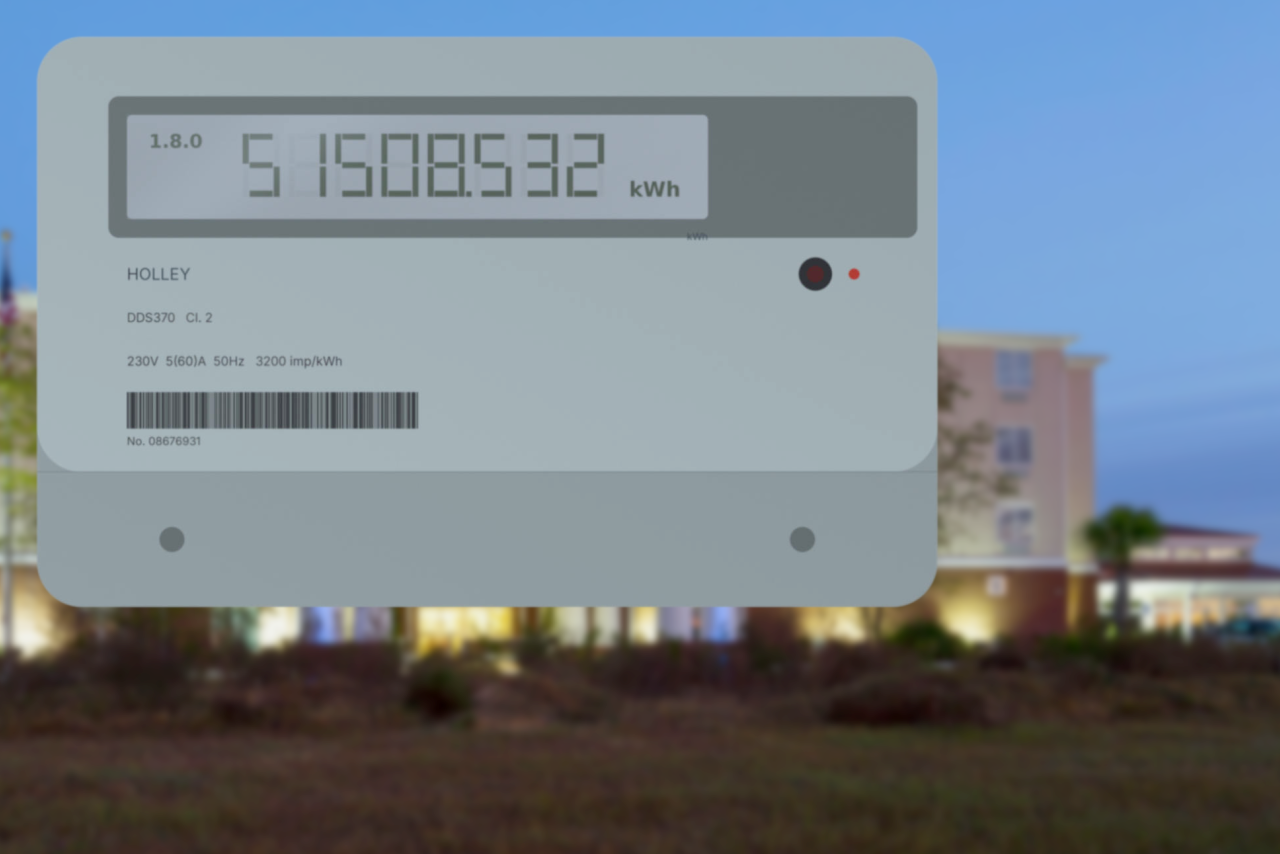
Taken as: 51508.532 kWh
